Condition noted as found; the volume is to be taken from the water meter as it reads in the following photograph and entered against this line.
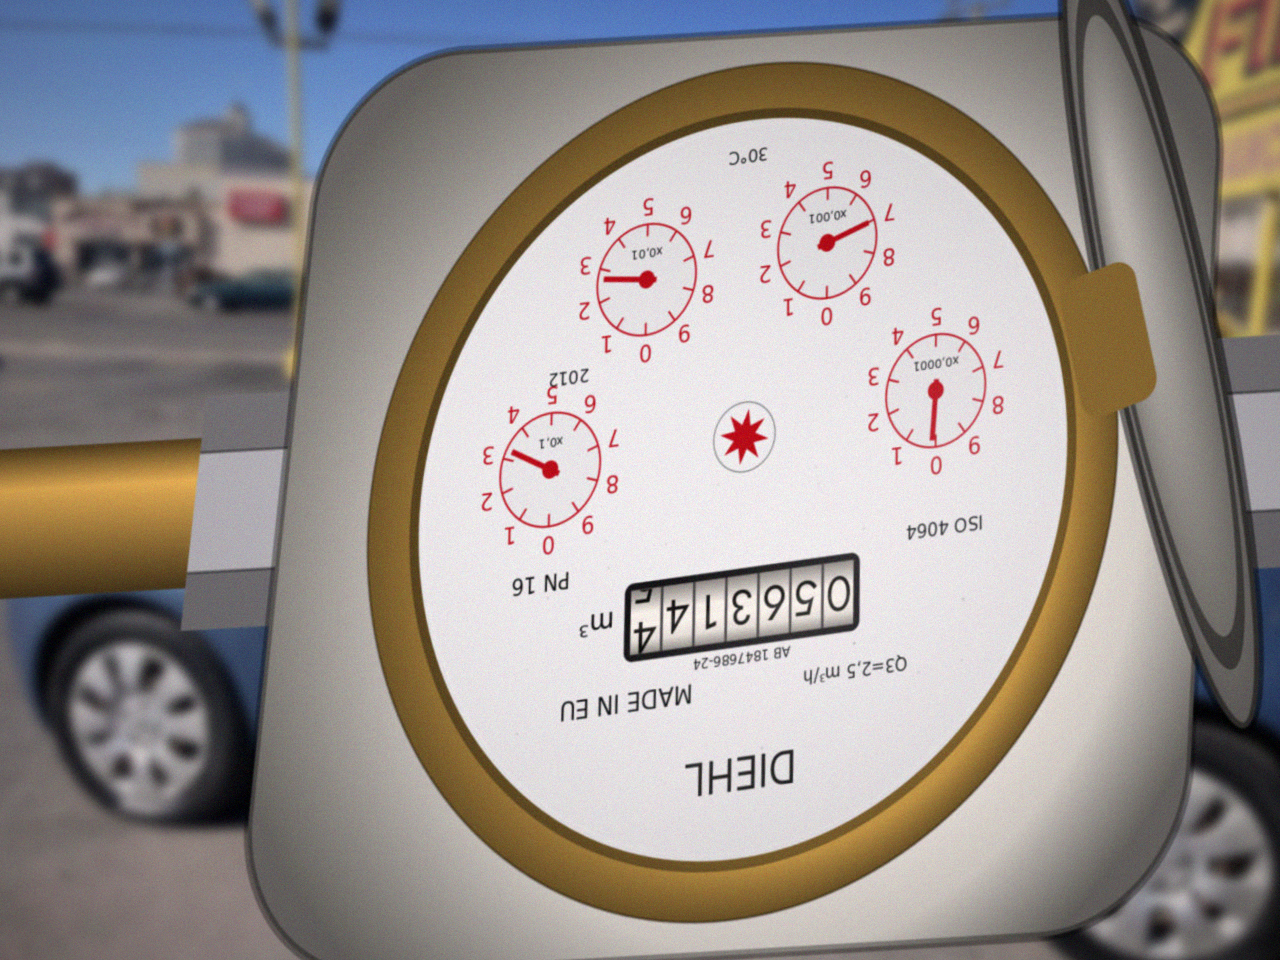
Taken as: 563144.3270 m³
